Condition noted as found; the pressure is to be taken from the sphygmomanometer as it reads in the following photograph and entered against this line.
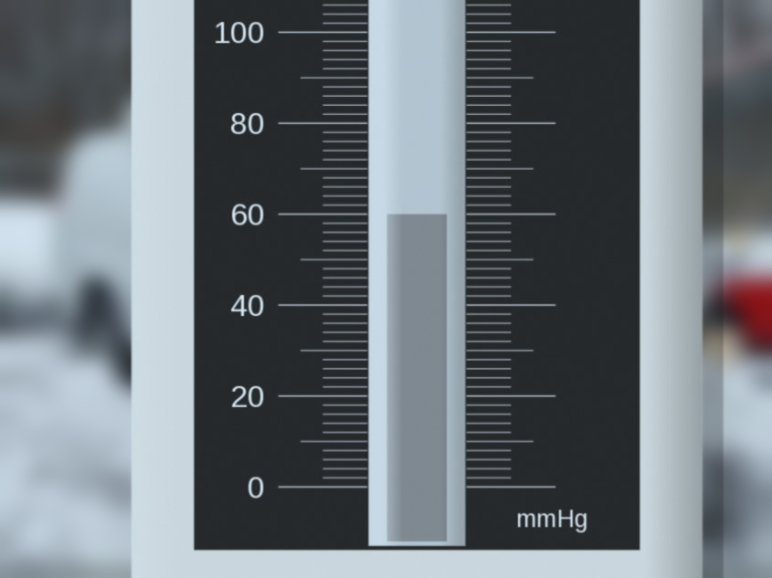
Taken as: 60 mmHg
